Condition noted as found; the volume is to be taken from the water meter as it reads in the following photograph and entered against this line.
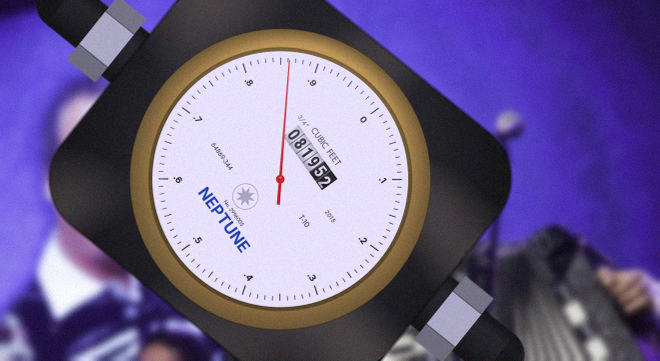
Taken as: 81951.86 ft³
